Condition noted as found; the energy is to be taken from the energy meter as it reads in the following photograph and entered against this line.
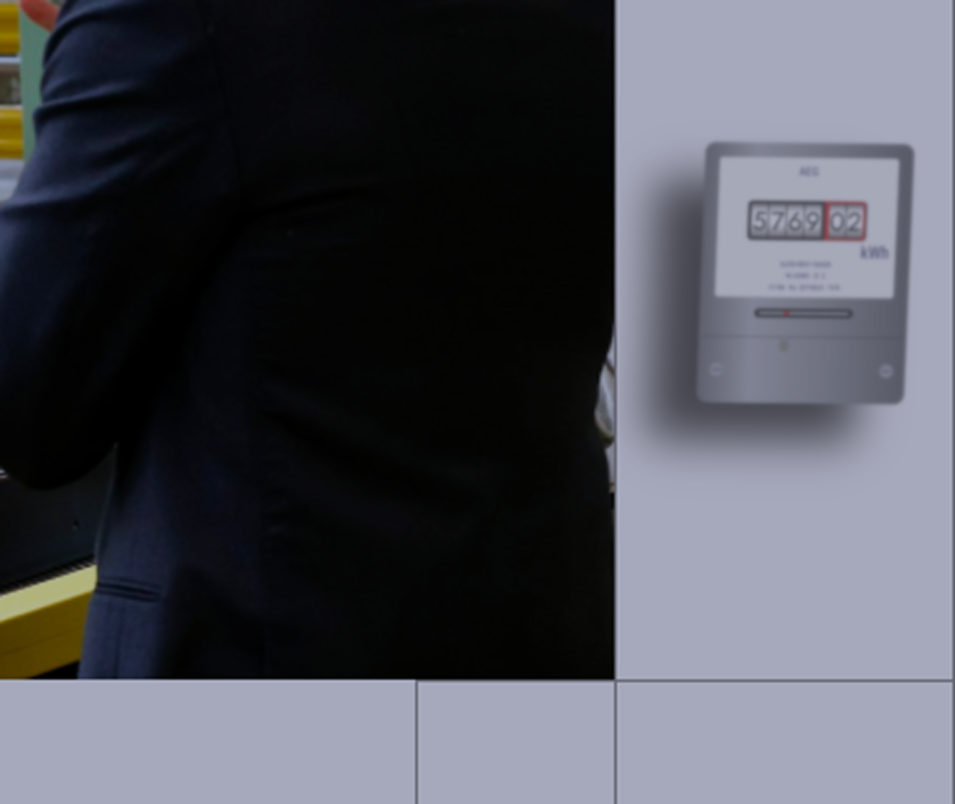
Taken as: 5769.02 kWh
